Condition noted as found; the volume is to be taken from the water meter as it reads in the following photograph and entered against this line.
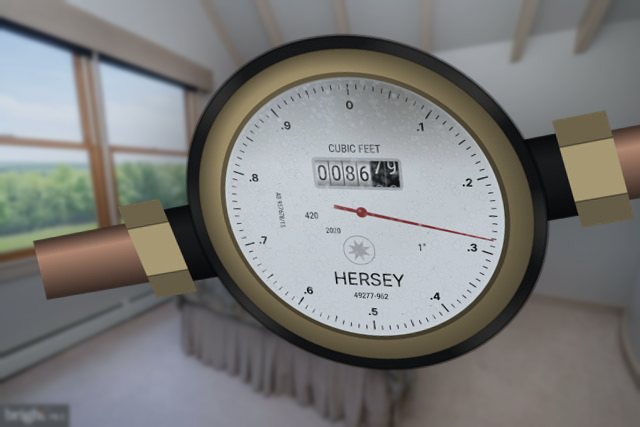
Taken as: 8679.28 ft³
